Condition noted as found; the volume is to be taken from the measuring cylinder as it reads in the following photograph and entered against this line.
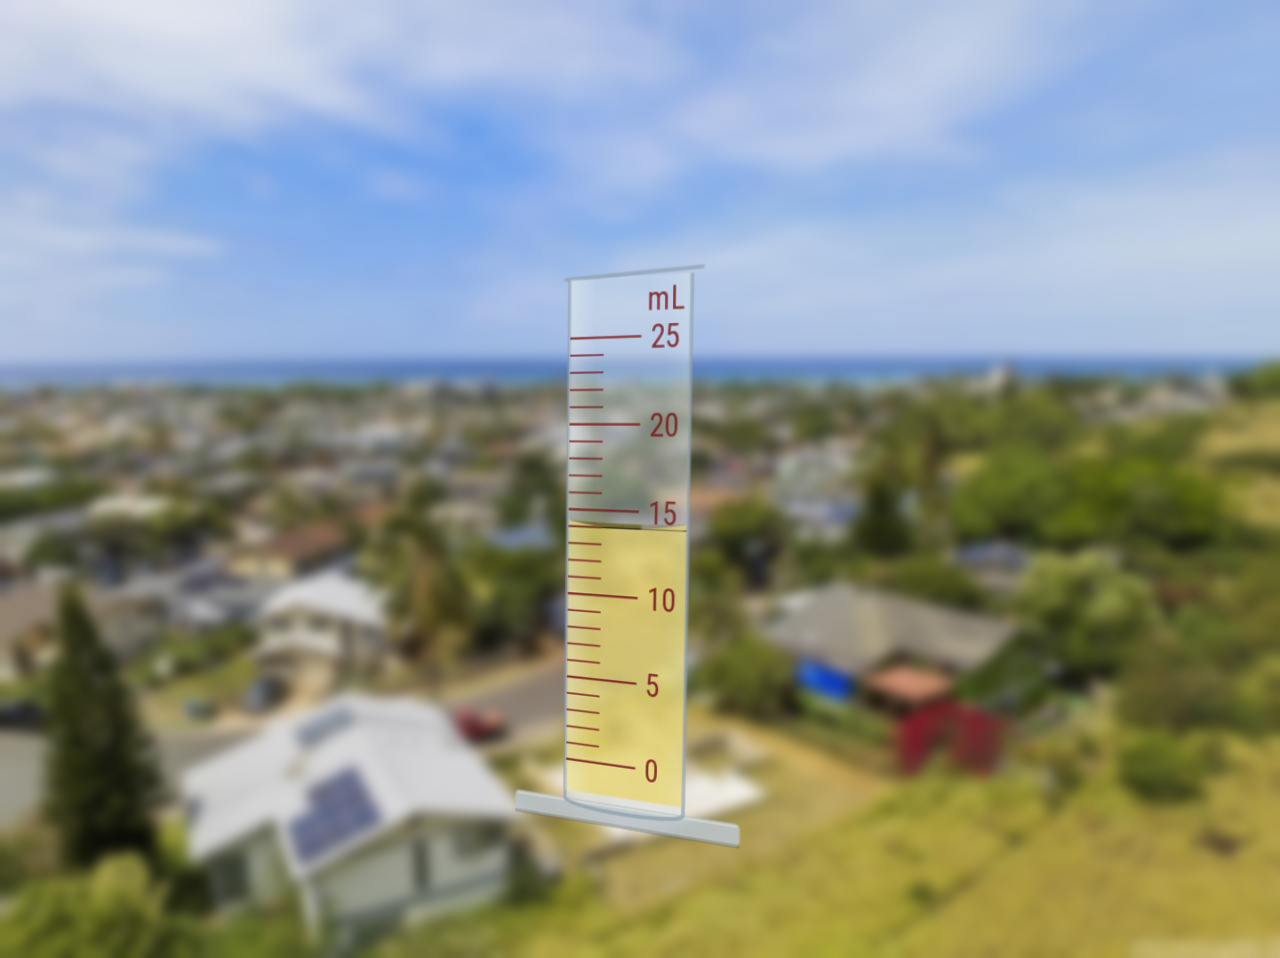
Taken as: 14 mL
